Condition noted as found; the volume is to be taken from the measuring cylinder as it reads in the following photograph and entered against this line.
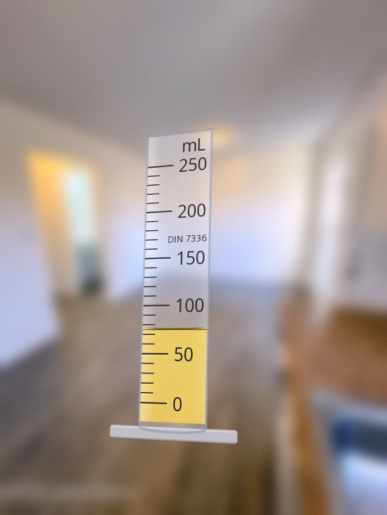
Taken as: 75 mL
